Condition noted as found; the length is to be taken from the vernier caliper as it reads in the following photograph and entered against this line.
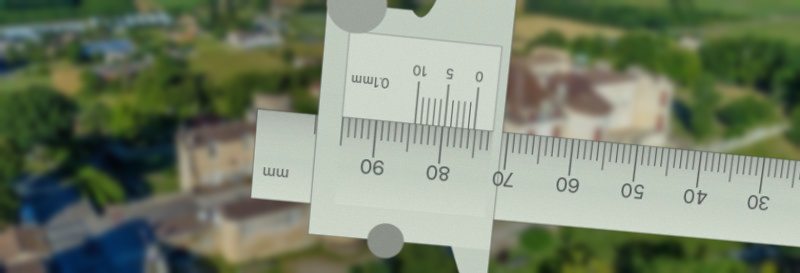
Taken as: 75.2 mm
